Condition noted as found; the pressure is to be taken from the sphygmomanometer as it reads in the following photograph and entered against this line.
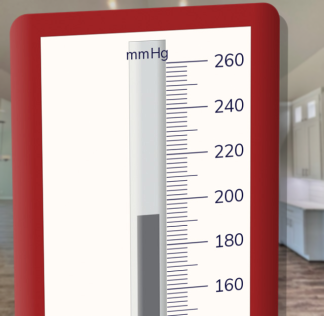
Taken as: 194 mmHg
